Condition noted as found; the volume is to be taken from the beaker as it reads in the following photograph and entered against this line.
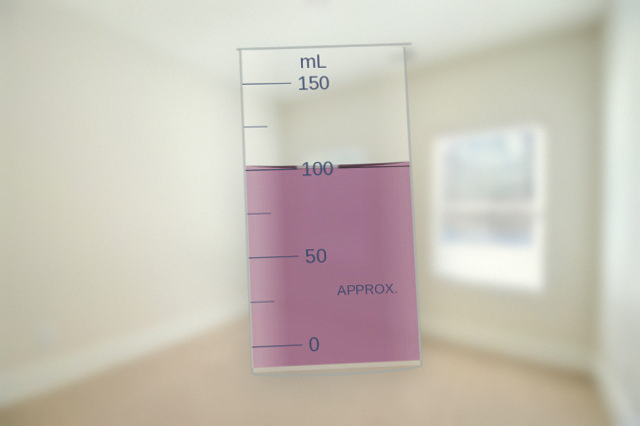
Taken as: 100 mL
